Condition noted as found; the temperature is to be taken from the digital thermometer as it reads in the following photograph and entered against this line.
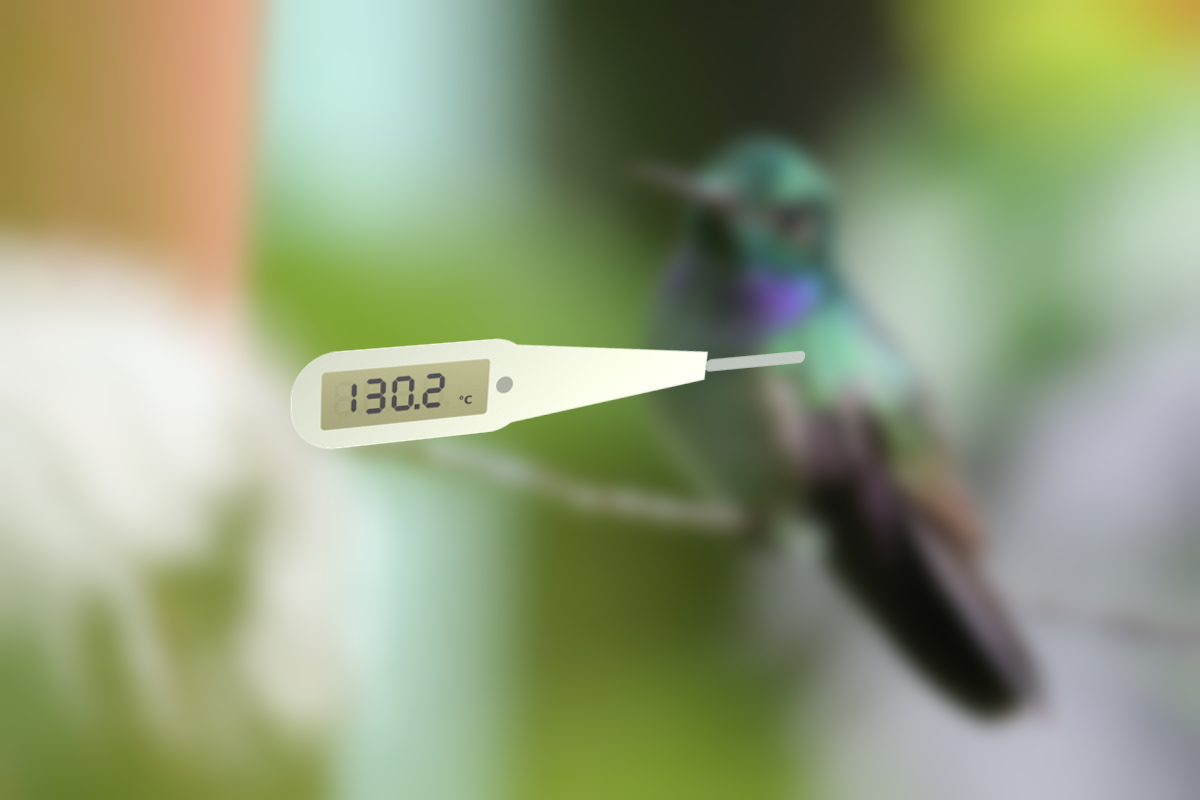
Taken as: 130.2 °C
